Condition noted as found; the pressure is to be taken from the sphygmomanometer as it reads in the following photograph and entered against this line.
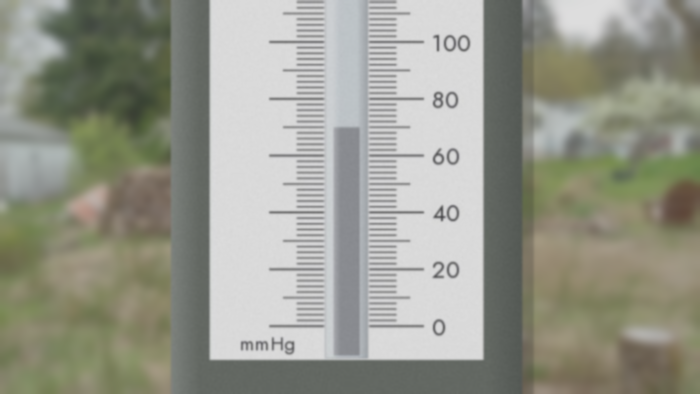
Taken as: 70 mmHg
